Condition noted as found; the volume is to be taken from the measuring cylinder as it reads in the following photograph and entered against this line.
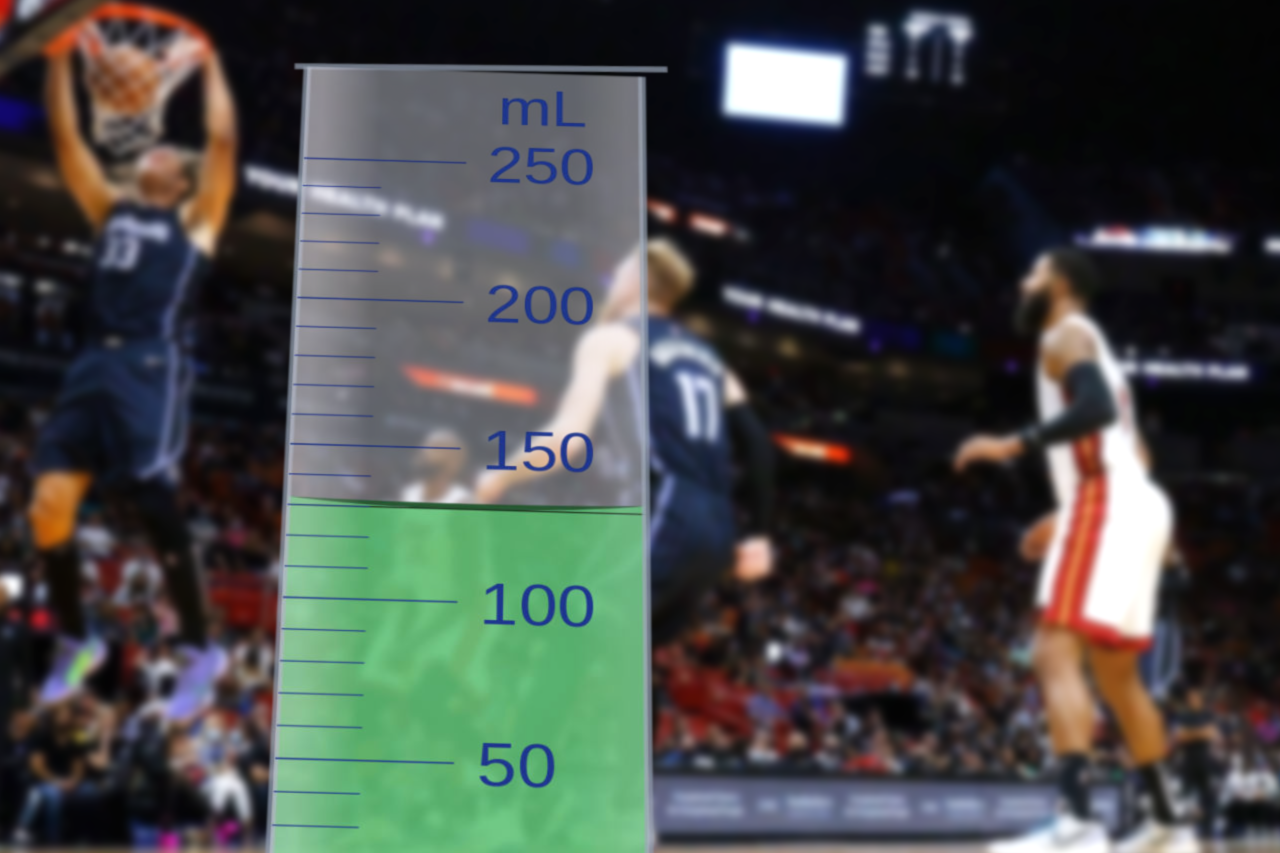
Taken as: 130 mL
